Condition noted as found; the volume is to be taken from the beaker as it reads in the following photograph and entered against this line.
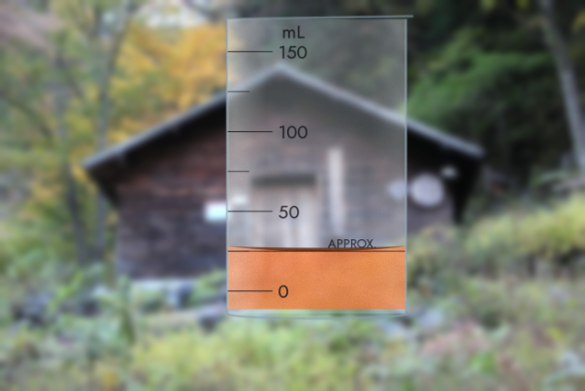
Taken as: 25 mL
